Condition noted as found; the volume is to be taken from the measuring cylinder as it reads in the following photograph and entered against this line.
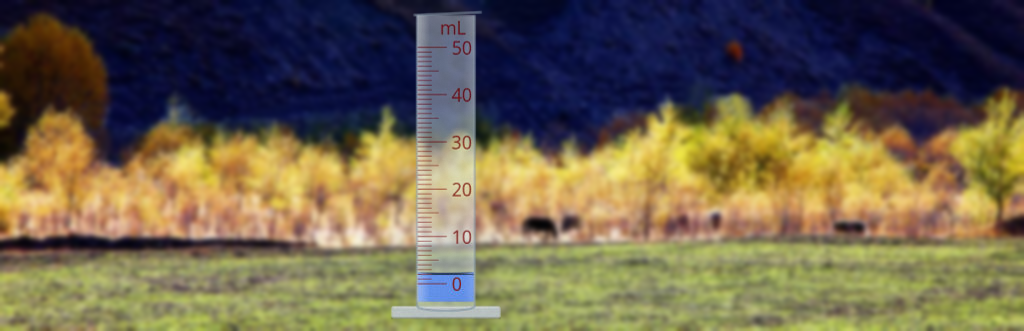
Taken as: 2 mL
